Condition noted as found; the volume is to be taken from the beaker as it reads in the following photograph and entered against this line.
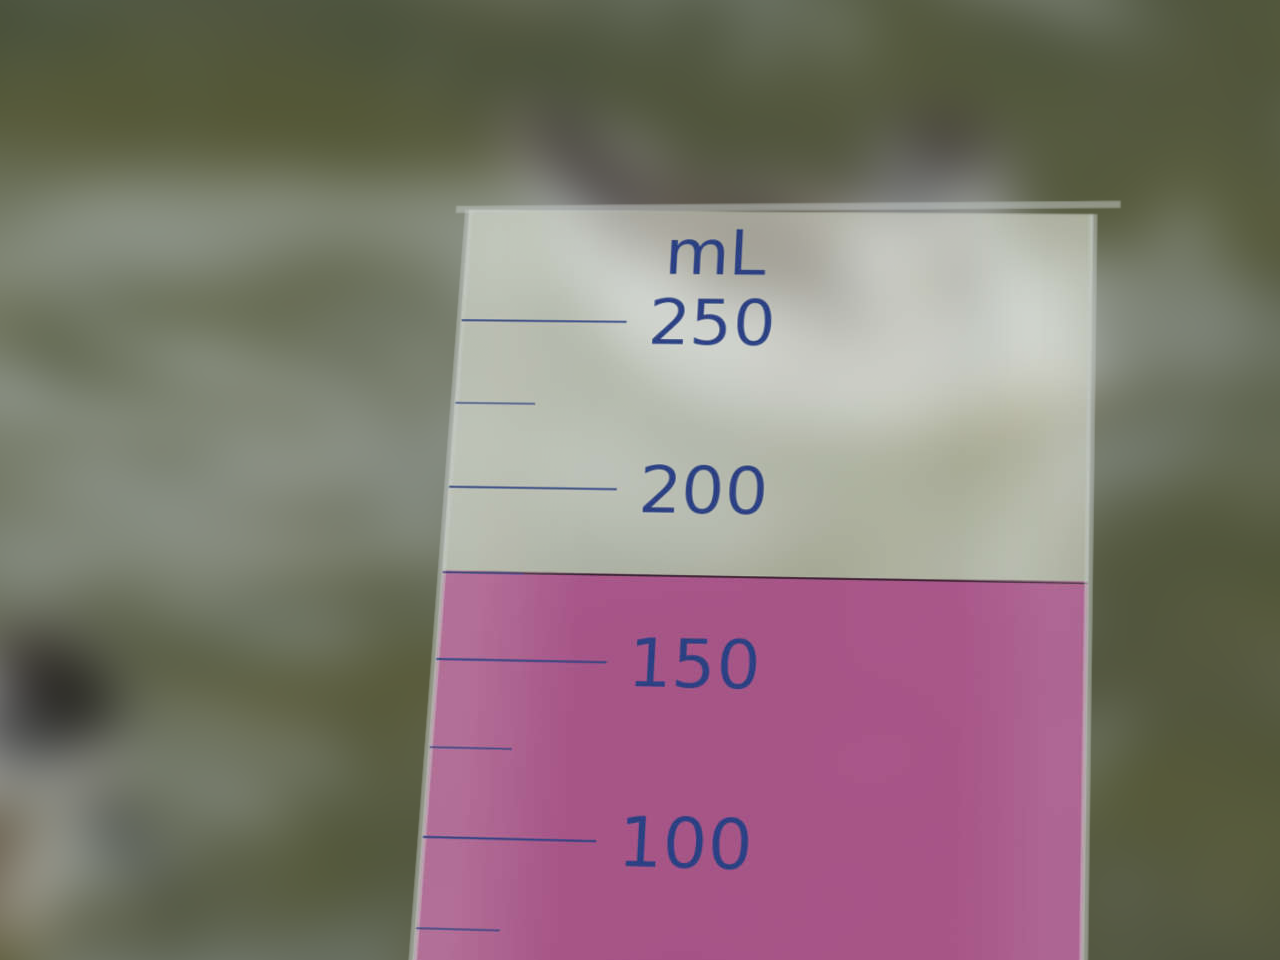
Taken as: 175 mL
